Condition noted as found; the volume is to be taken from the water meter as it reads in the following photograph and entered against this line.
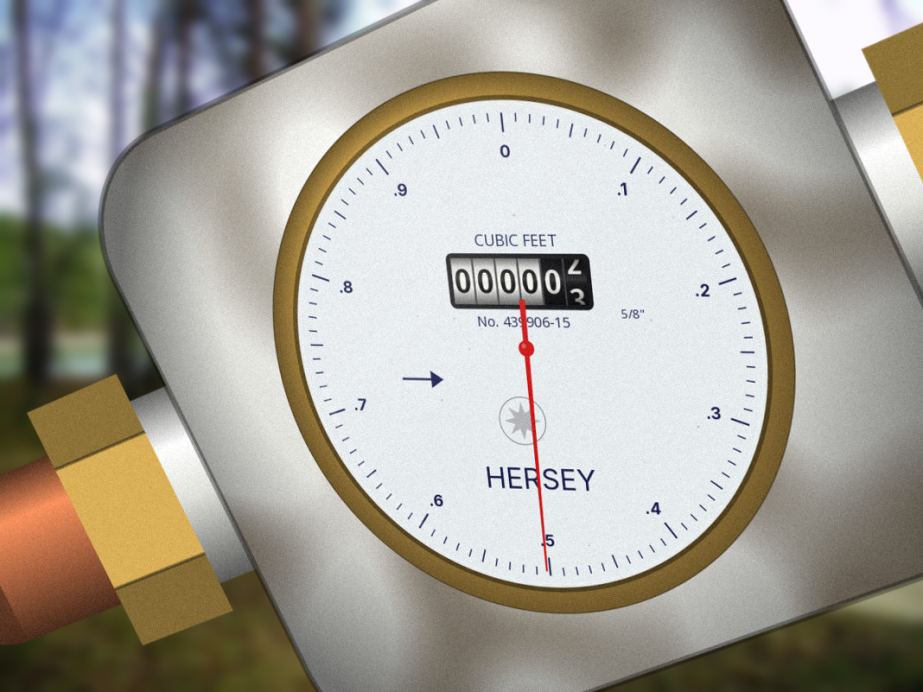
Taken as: 2.50 ft³
